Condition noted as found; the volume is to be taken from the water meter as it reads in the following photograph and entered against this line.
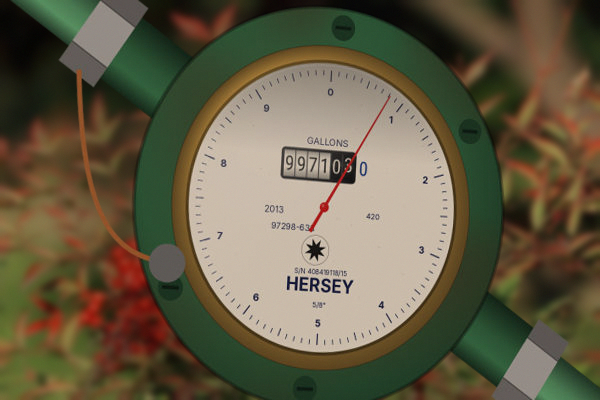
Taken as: 9971030.8 gal
